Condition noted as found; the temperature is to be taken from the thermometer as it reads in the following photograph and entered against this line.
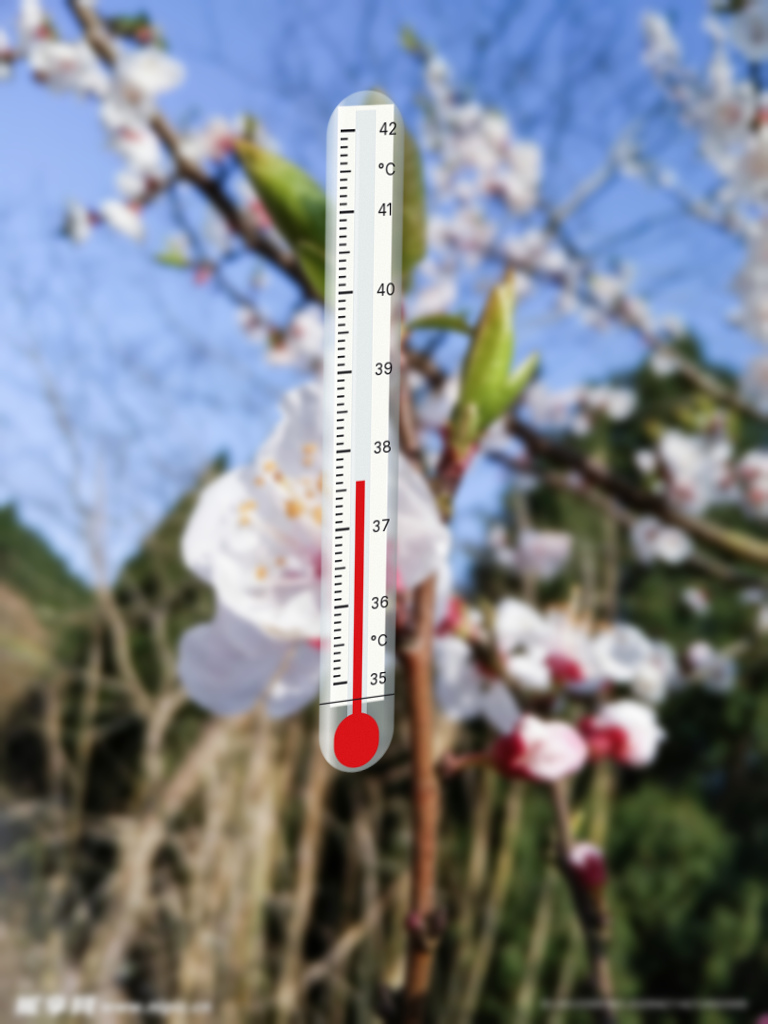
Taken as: 37.6 °C
